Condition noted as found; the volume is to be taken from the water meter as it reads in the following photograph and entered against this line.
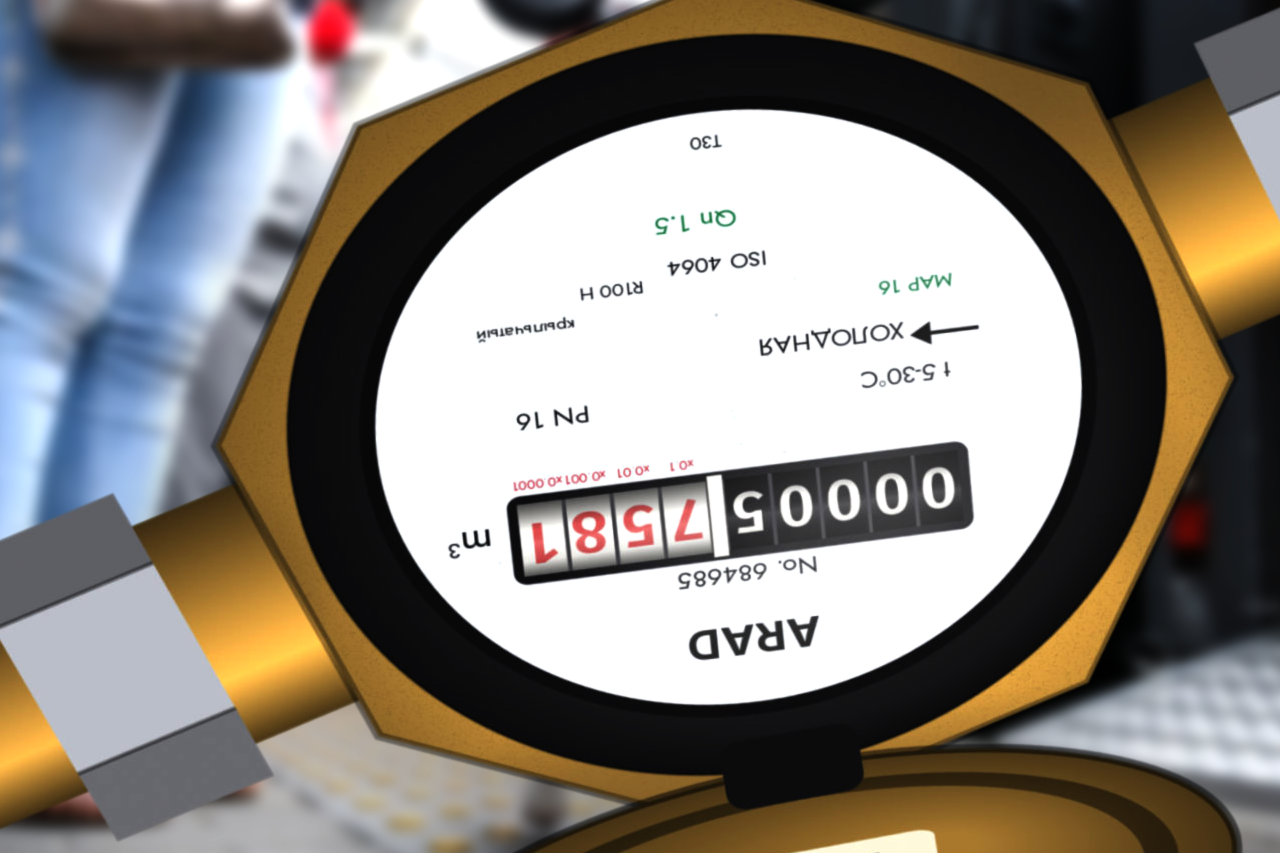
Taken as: 5.7581 m³
